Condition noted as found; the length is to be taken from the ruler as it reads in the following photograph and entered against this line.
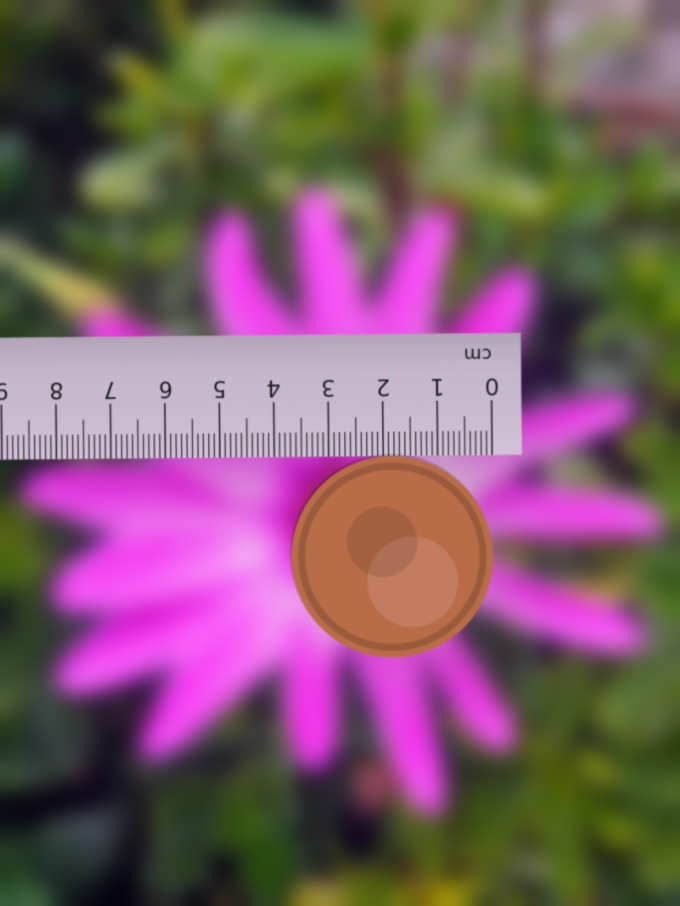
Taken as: 3.7 cm
